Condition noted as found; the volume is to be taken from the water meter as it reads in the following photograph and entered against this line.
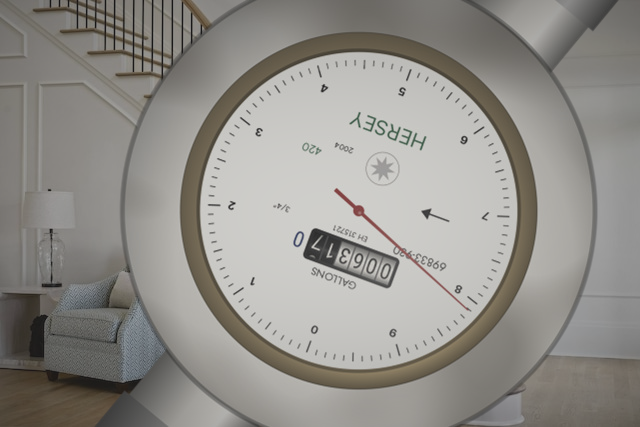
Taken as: 63168.1 gal
